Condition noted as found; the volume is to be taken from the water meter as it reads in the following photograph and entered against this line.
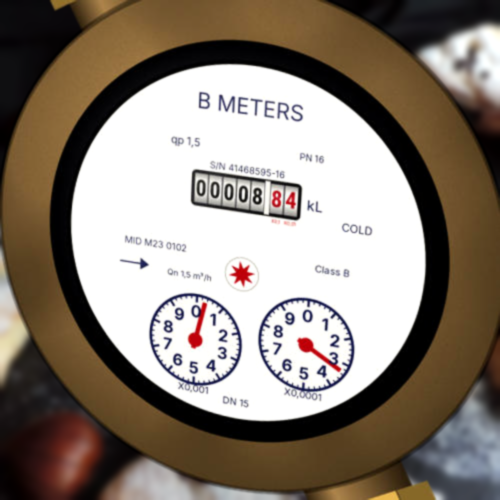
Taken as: 8.8403 kL
